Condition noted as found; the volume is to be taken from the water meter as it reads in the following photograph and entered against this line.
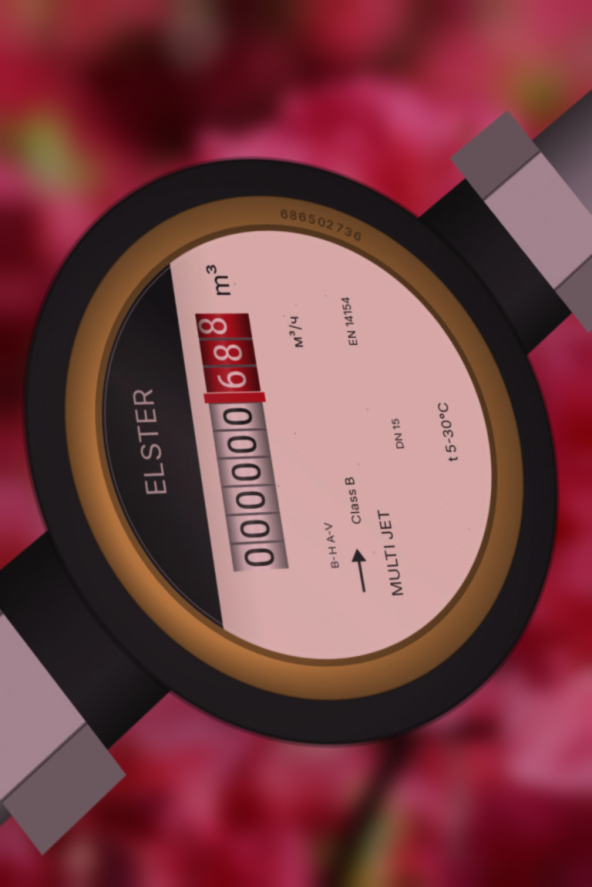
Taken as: 0.688 m³
